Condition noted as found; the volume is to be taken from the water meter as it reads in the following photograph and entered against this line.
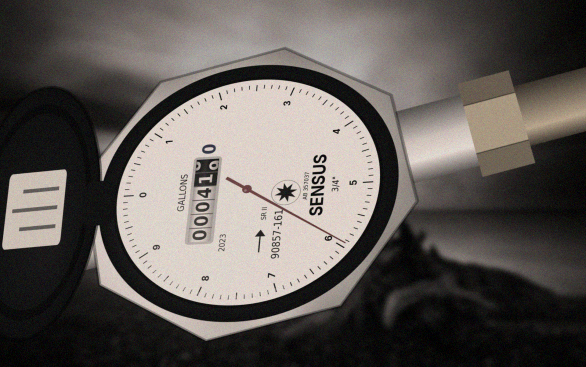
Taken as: 4185.9 gal
